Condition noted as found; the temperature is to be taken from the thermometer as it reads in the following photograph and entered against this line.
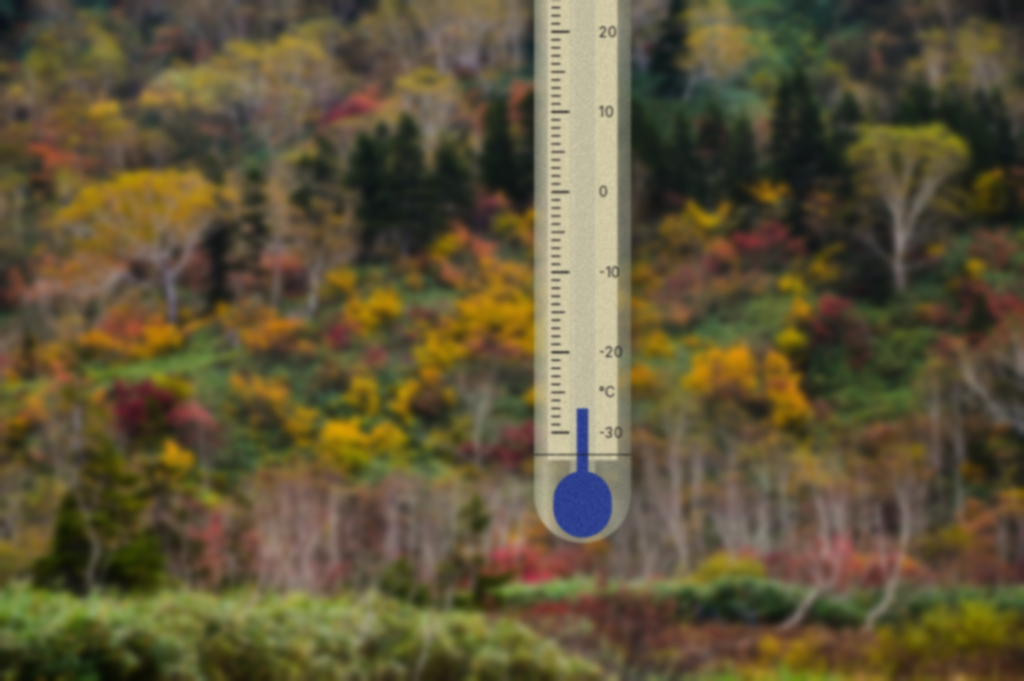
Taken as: -27 °C
